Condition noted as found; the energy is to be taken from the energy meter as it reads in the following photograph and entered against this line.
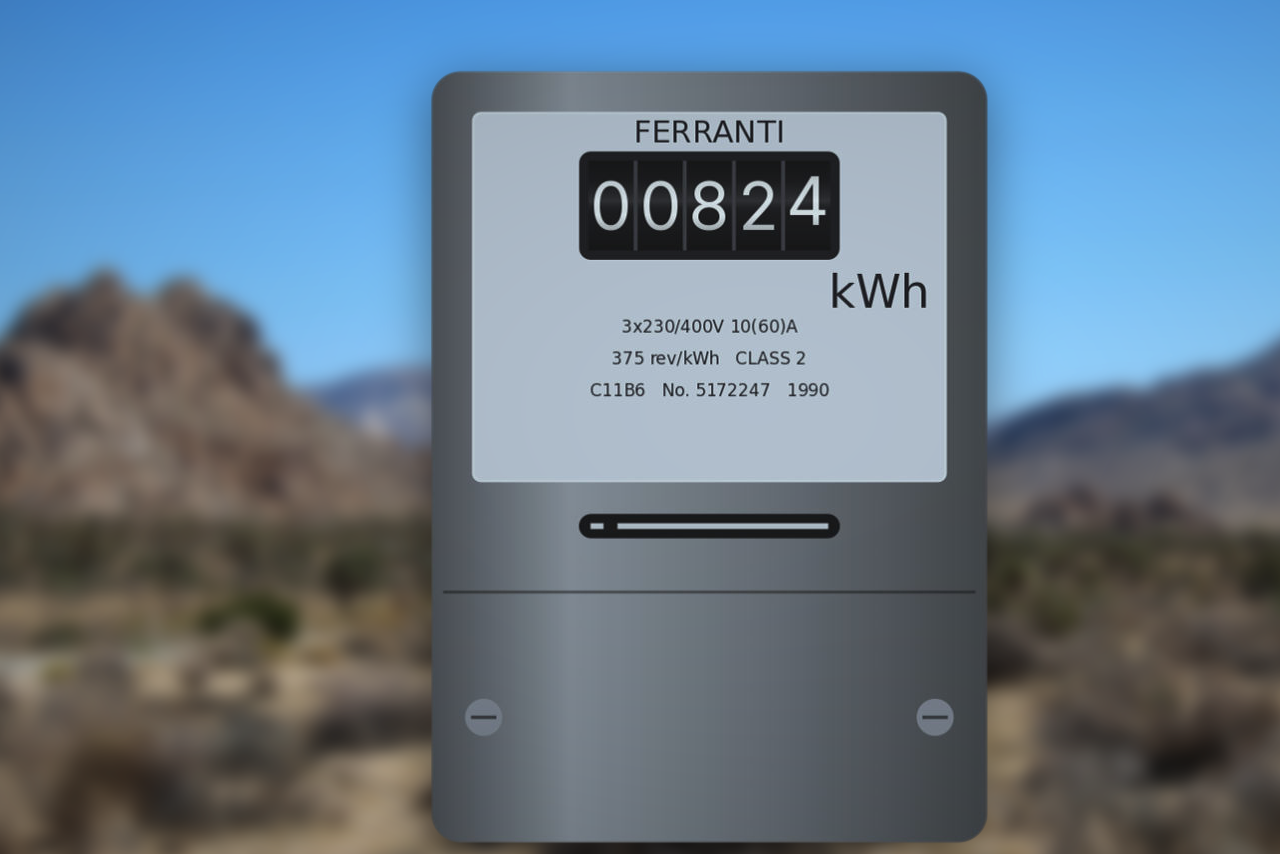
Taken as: 824 kWh
